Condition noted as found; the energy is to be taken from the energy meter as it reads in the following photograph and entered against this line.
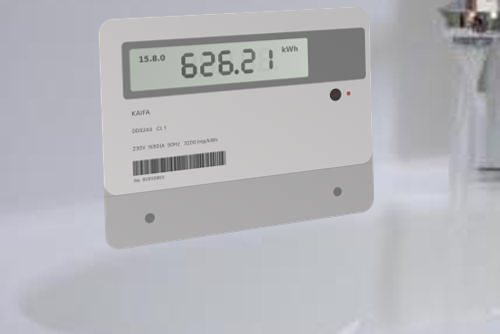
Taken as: 626.21 kWh
